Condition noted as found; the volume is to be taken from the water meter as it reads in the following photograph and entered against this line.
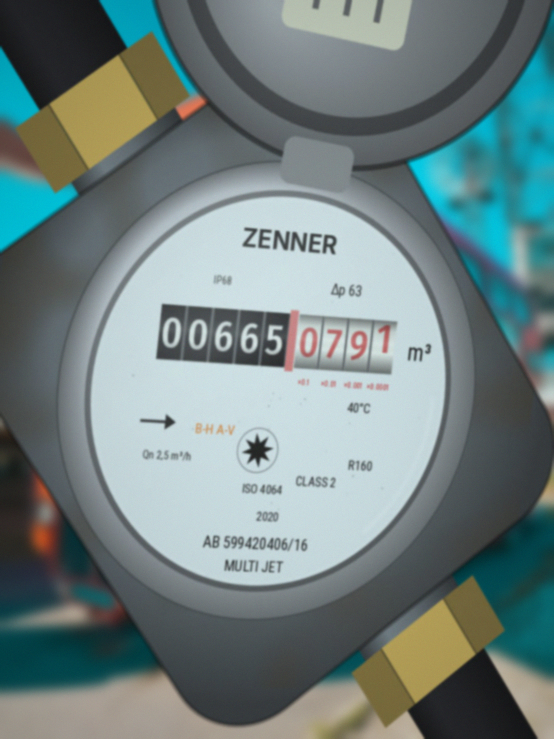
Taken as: 665.0791 m³
